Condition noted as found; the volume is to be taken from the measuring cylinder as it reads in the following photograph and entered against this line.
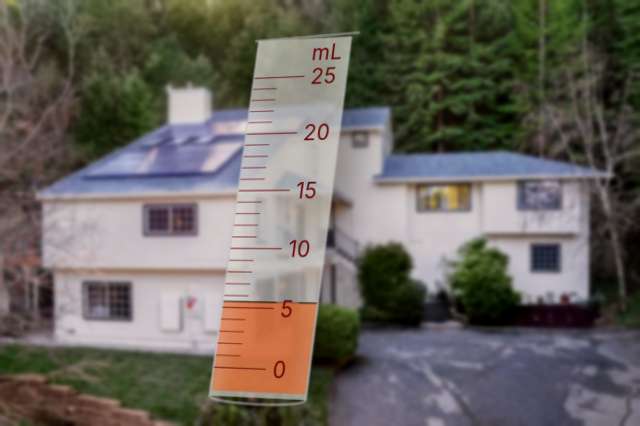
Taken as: 5.5 mL
